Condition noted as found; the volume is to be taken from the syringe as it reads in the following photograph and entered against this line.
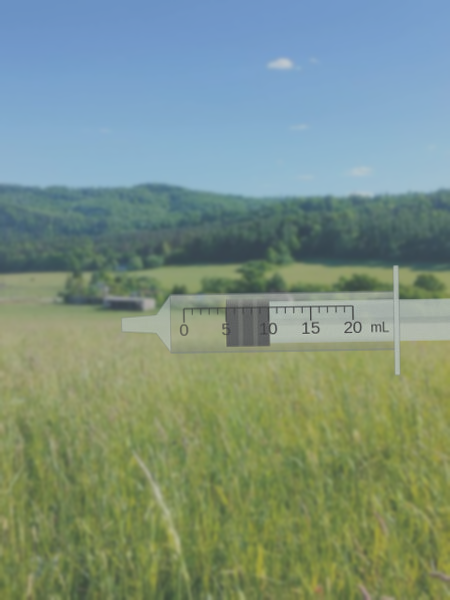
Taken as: 5 mL
